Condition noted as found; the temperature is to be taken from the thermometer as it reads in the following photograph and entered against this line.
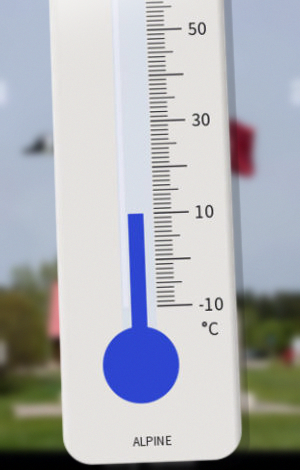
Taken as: 10 °C
